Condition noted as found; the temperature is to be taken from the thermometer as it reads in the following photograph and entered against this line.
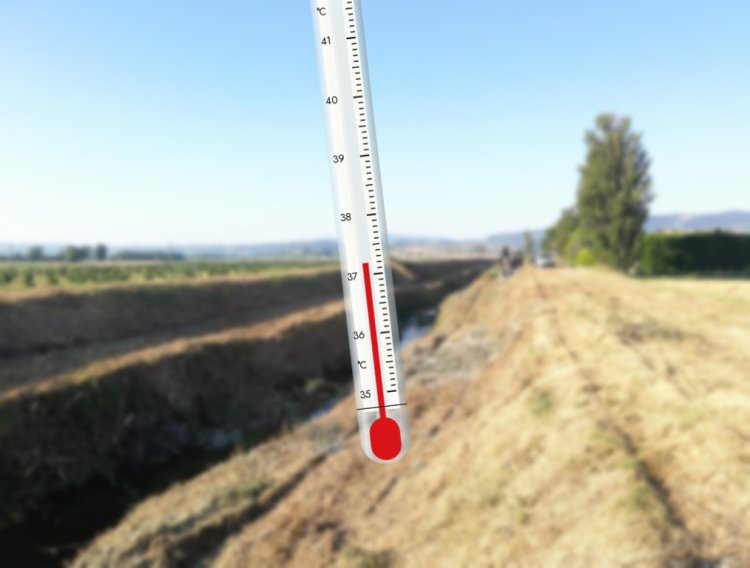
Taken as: 37.2 °C
